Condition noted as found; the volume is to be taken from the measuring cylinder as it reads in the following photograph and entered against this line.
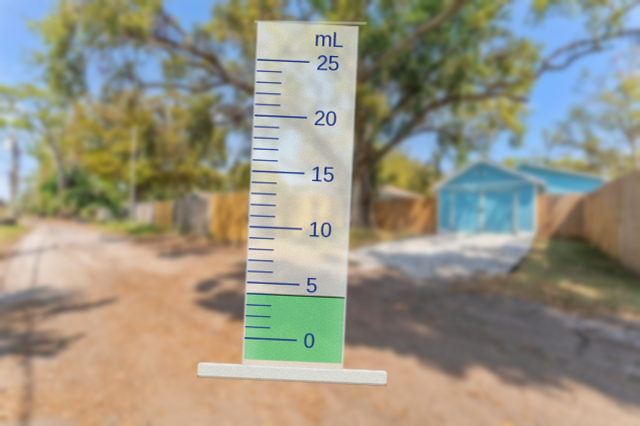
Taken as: 4 mL
